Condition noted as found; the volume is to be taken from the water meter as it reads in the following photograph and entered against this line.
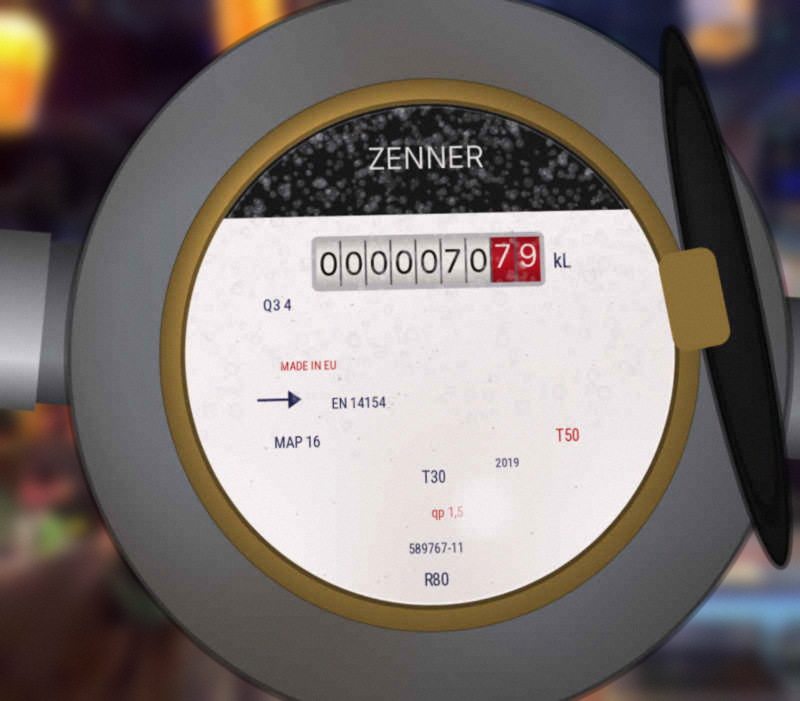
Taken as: 70.79 kL
